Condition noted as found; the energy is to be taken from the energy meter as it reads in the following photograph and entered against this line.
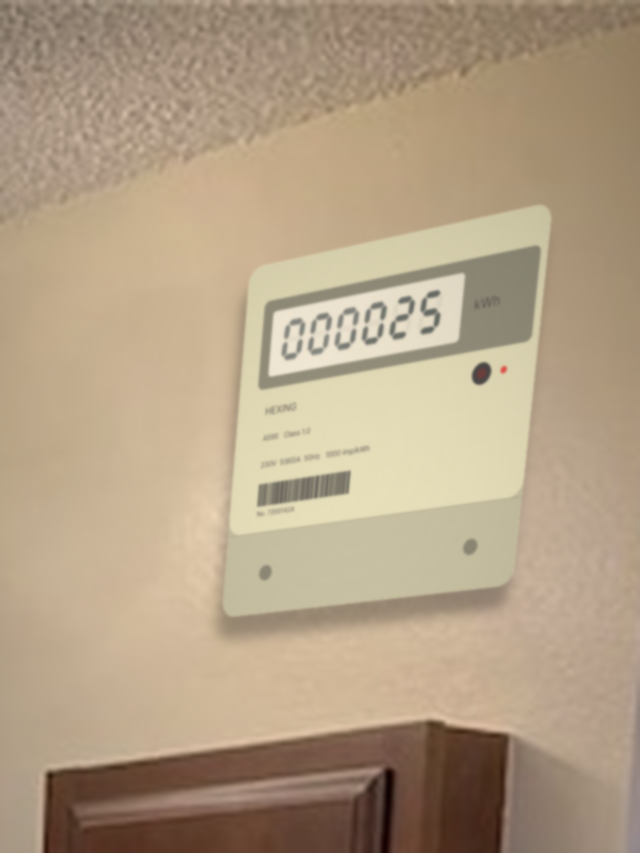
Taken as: 25 kWh
